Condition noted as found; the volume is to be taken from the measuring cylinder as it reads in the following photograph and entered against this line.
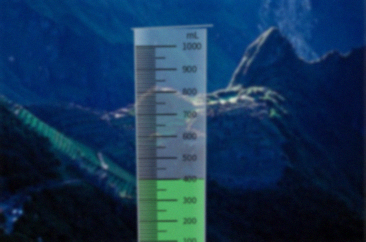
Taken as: 400 mL
